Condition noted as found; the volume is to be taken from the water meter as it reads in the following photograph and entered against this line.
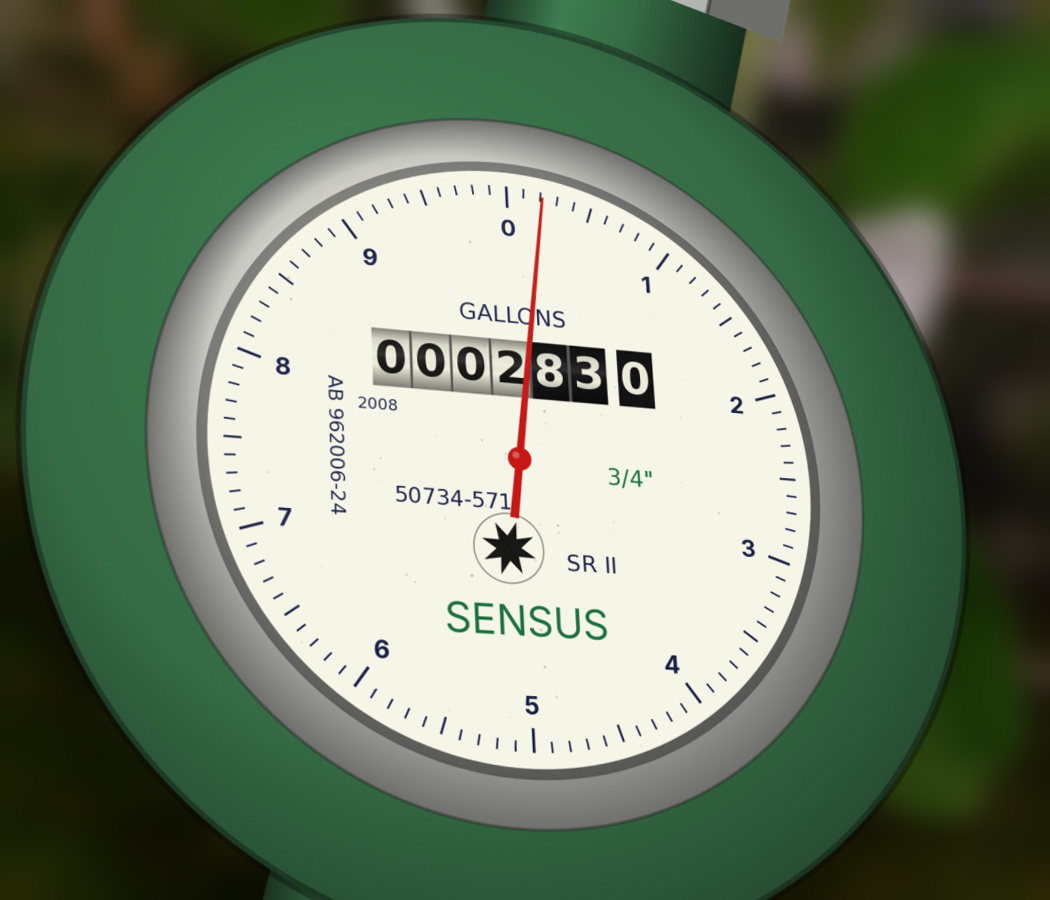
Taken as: 2830.2 gal
